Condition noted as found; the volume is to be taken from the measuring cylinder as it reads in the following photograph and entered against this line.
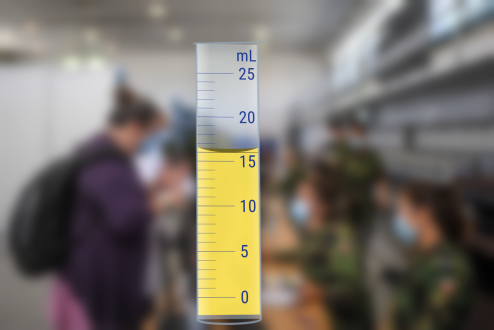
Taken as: 16 mL
